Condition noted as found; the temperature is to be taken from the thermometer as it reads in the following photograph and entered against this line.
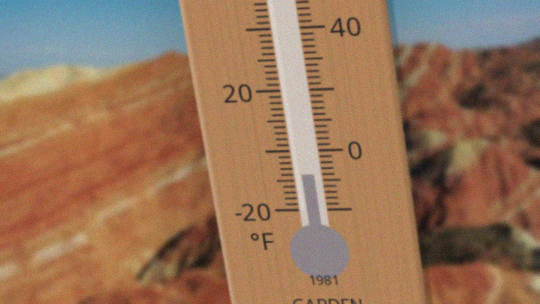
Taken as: -8 °F
